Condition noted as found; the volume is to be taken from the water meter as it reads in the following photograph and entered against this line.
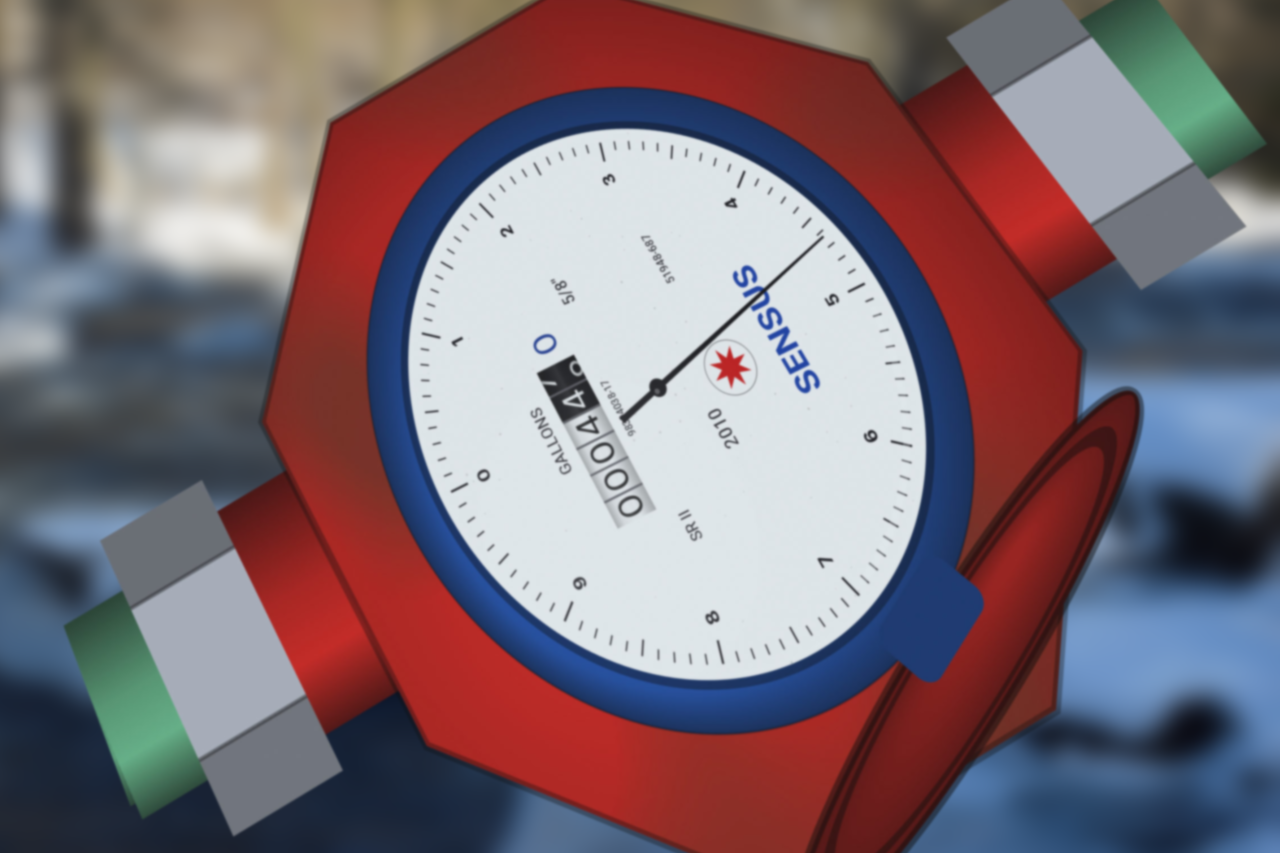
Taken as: 4474.6 gal
